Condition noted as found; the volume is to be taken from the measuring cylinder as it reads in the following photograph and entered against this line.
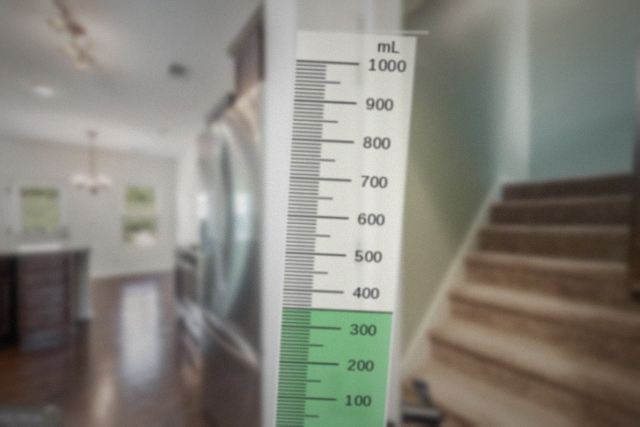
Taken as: 350 mL
